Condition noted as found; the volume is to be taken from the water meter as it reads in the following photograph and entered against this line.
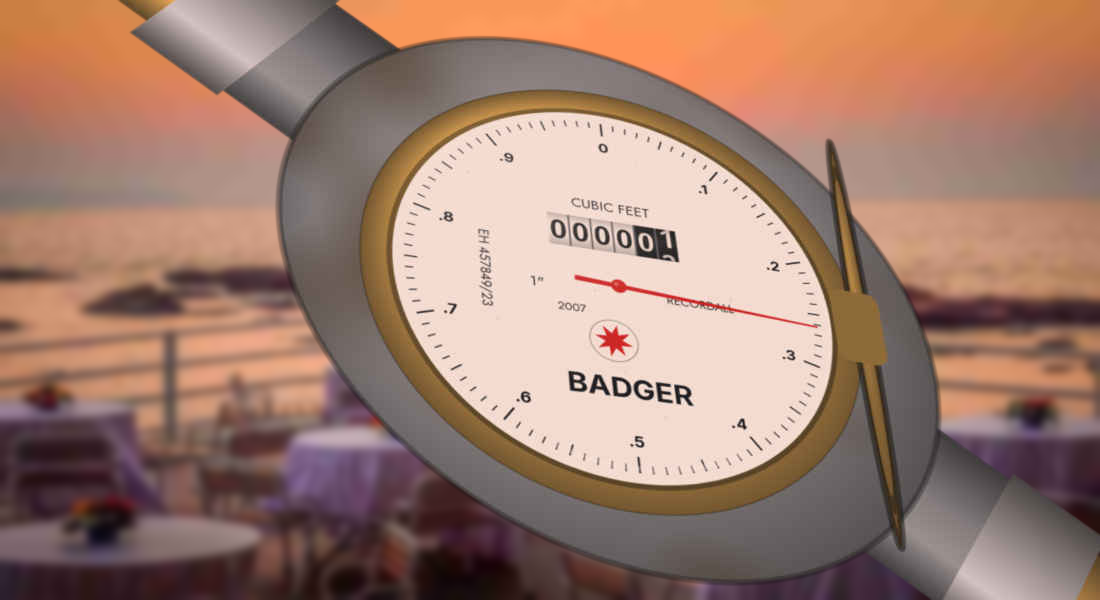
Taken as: 1.26 ft³
